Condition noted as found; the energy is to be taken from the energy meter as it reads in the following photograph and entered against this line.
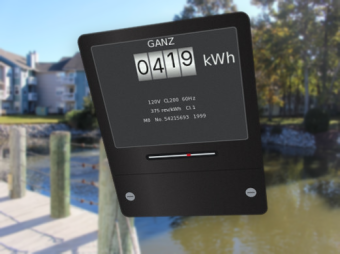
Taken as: 419 kWh
